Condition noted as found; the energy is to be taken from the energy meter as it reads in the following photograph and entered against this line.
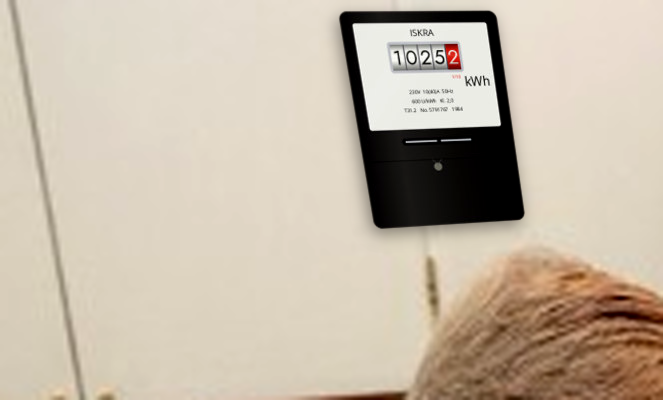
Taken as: 1025.2 kWh
